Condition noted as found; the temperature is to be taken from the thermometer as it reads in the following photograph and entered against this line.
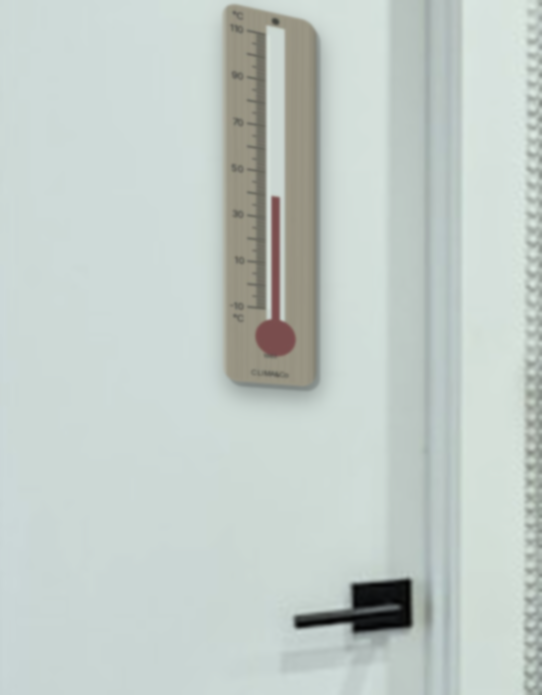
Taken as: 40 °C
